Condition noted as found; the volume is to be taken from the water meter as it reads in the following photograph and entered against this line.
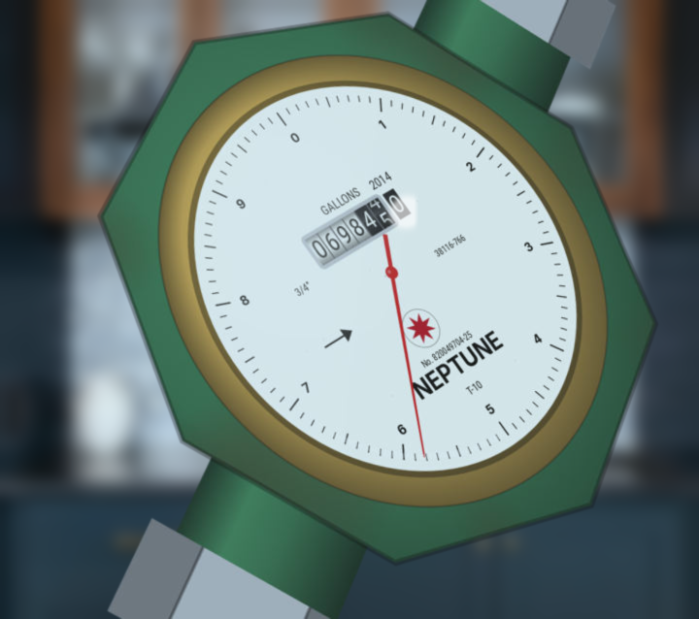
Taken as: 698445.8 gal
